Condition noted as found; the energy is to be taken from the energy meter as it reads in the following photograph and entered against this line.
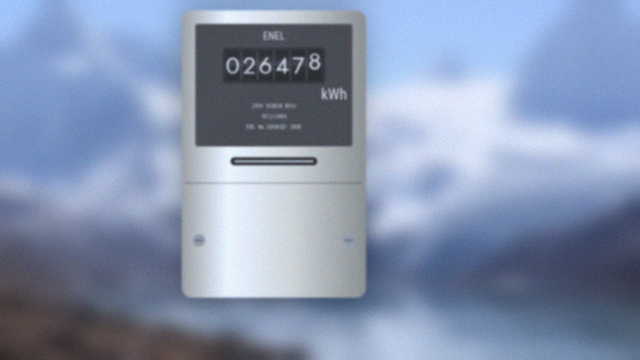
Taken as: 26478 kWh
